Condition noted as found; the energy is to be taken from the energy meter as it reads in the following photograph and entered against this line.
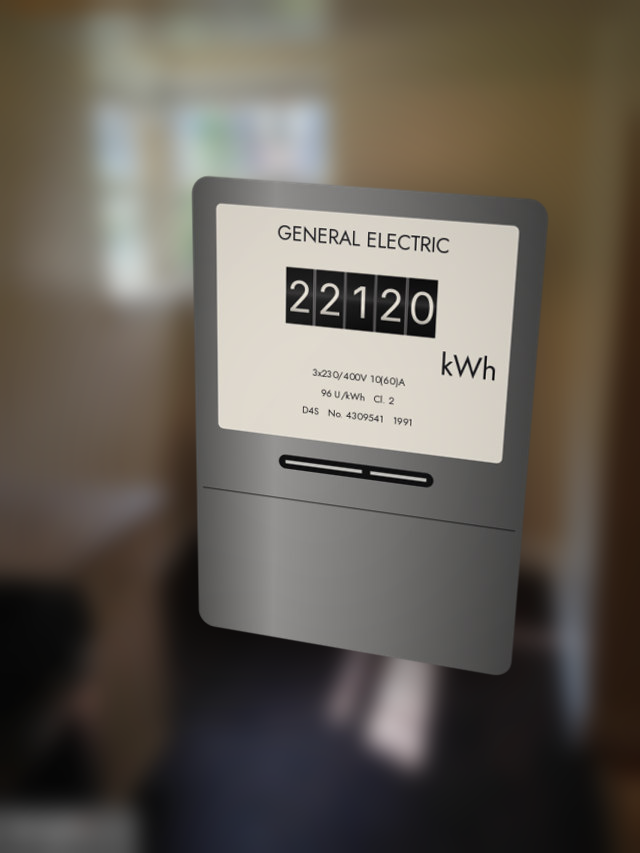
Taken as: 22120 kWh
